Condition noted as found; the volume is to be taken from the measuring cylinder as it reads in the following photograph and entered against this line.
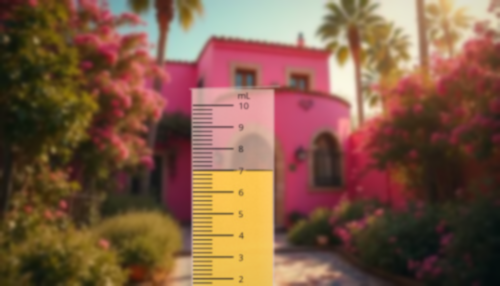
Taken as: 7 mL
